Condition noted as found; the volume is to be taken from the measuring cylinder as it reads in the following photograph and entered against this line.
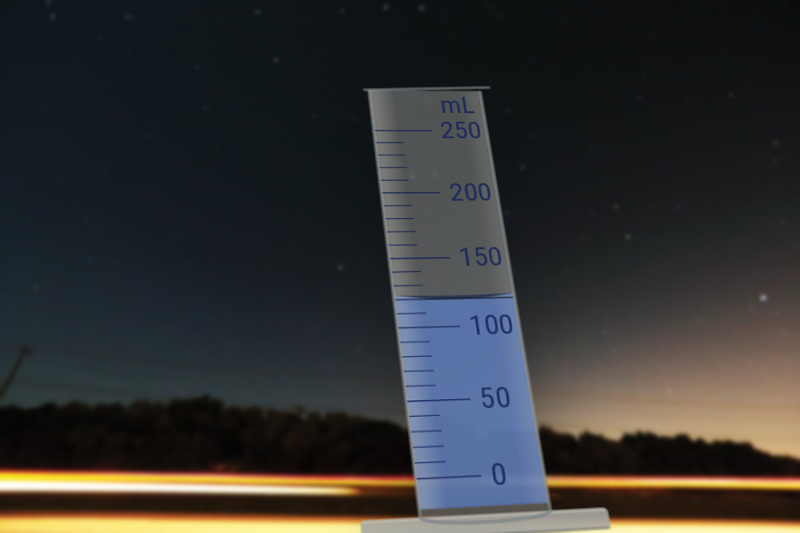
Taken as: 120 mL
